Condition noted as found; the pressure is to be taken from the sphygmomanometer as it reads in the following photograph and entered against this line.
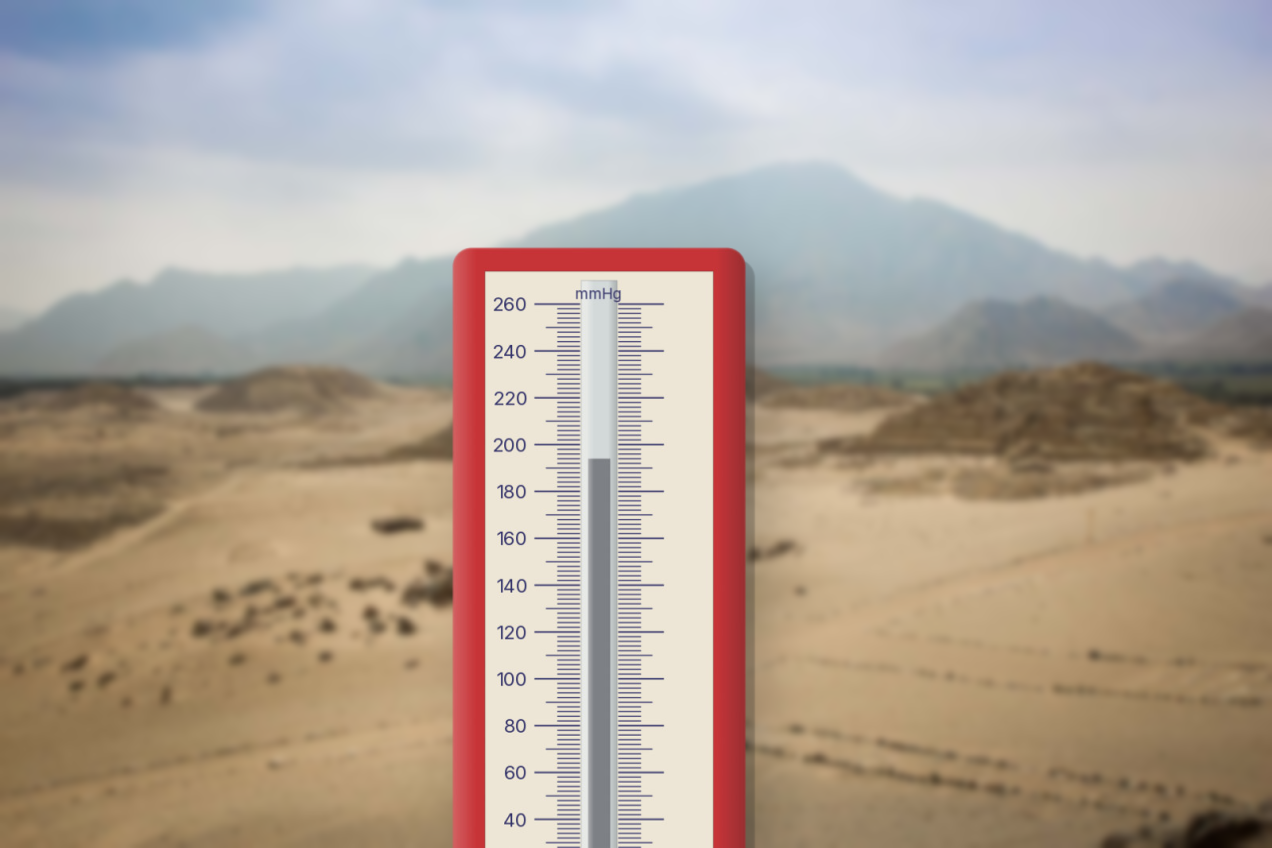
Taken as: 194 mmHg
